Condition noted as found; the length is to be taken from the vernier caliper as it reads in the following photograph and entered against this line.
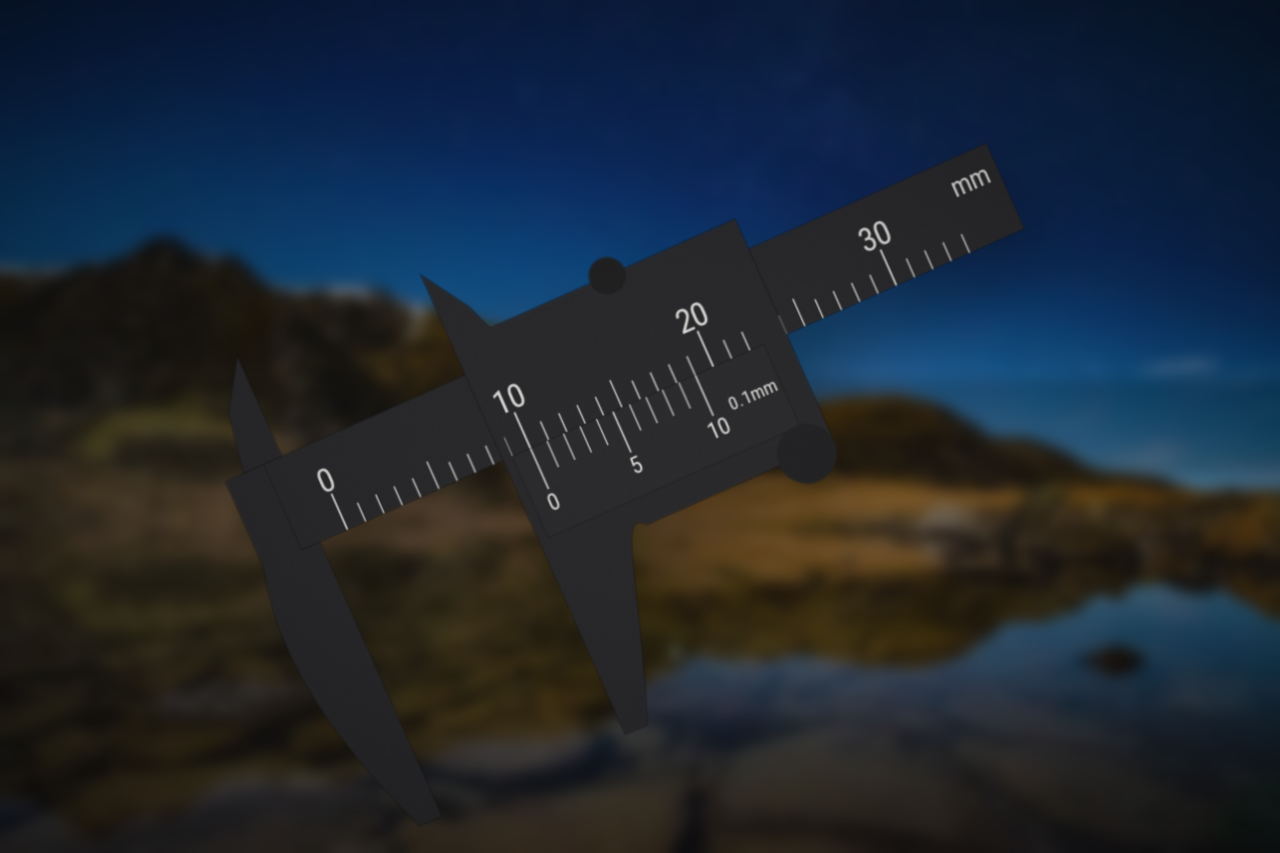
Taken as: 10.0 mm
